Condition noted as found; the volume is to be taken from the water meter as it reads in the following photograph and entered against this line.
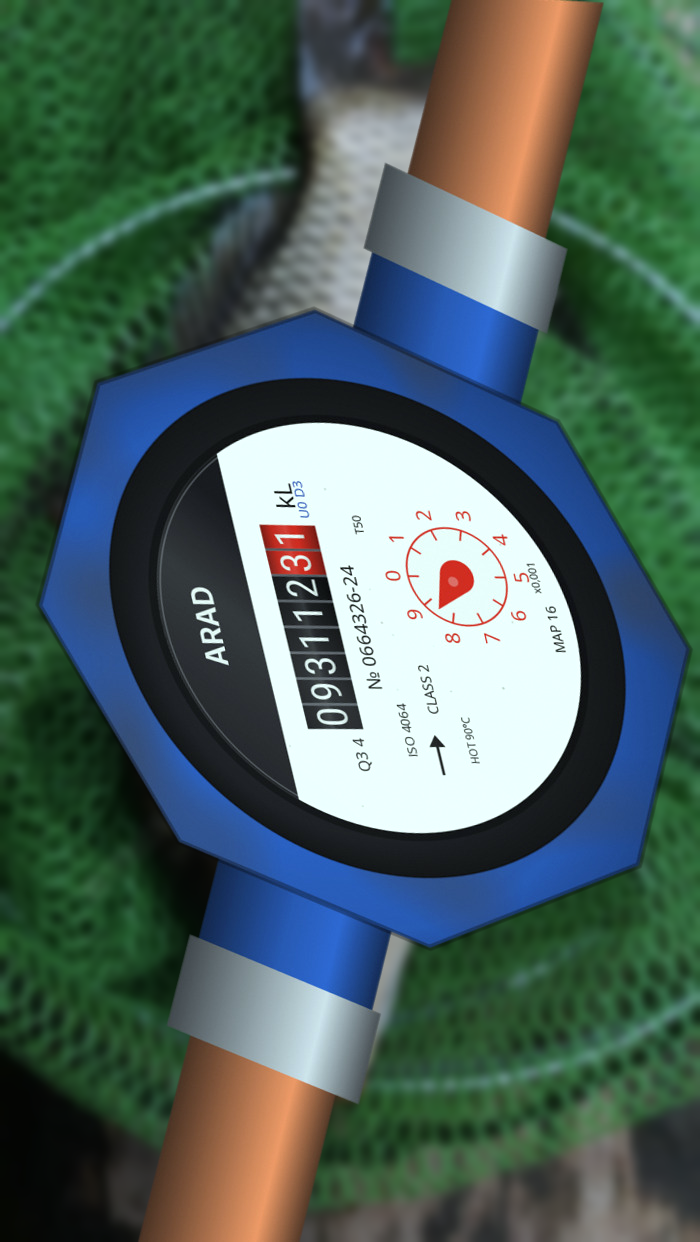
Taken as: 93112.318 kL
